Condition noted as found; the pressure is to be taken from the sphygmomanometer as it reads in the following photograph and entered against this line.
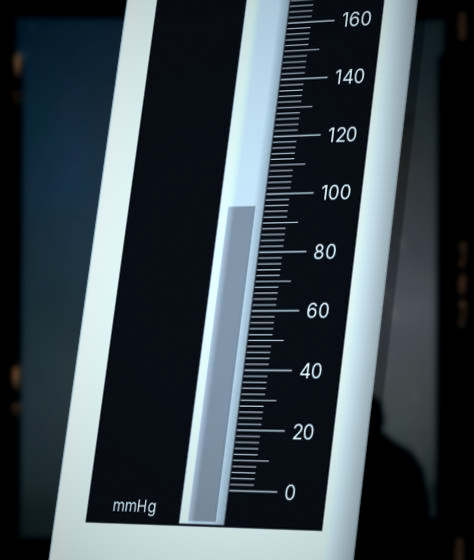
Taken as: 96 mmHg
